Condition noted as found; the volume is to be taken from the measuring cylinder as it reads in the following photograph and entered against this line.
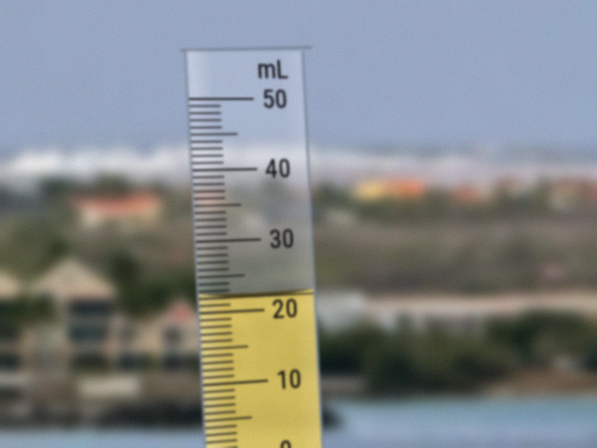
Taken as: 22 mL
